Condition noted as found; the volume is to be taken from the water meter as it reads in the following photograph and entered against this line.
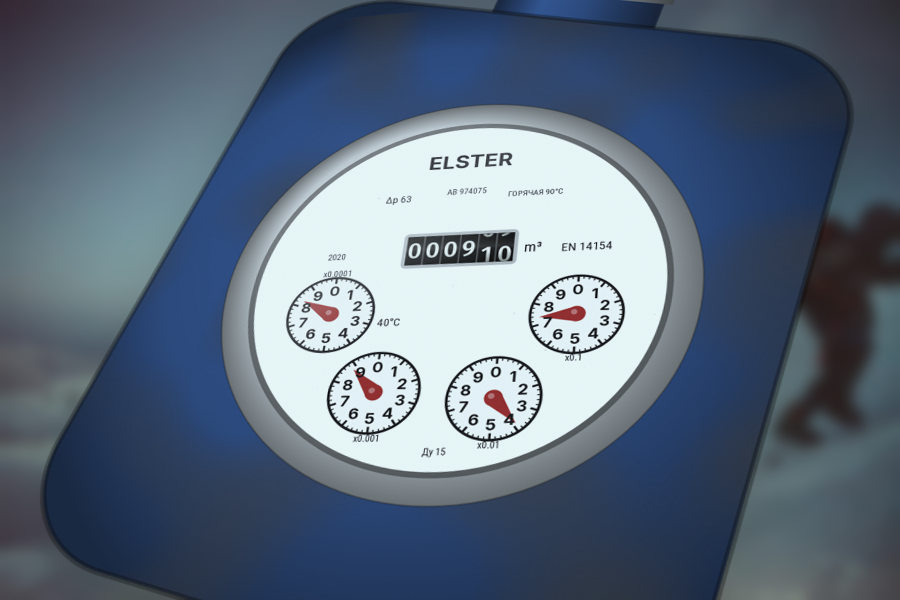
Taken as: 909.7388 m³
